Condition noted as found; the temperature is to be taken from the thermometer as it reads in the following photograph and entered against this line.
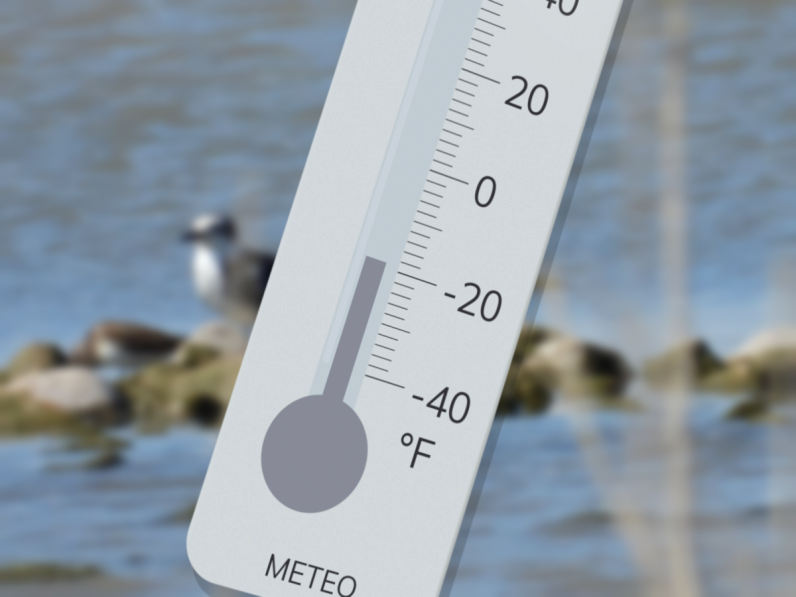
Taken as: -19 °F
